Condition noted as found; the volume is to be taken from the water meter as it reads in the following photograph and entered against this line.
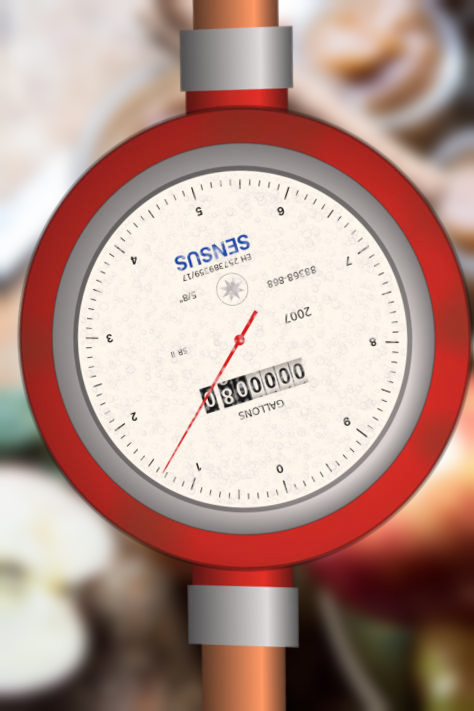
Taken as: 81.3 gal
